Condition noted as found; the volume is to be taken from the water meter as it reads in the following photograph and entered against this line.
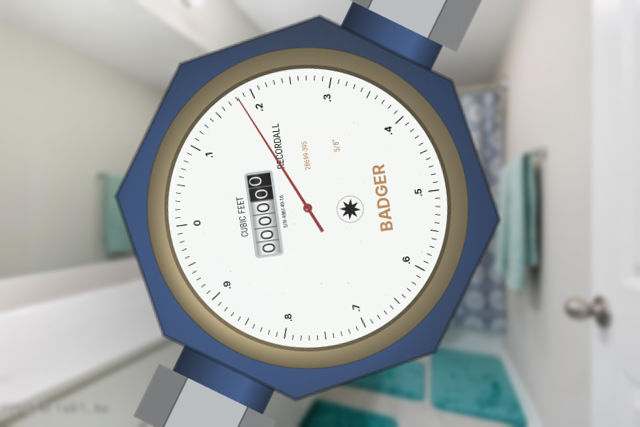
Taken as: 0.18 ft³
